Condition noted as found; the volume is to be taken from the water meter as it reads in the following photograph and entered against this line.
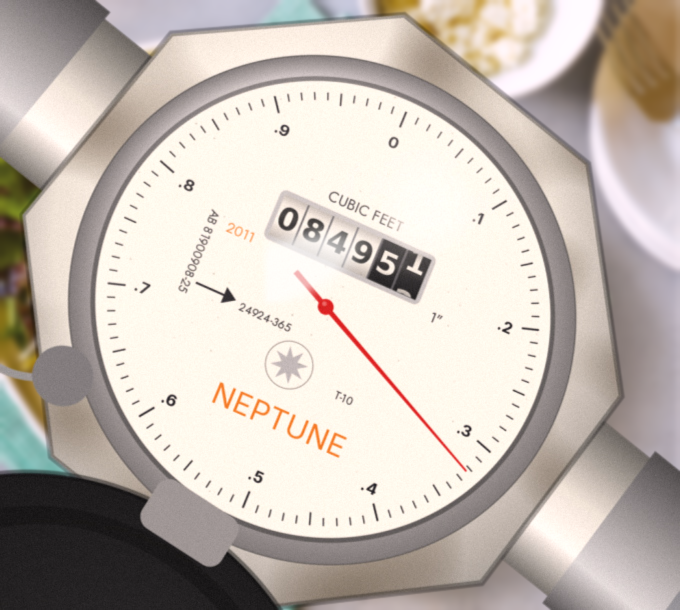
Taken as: 84951.32 ft³
